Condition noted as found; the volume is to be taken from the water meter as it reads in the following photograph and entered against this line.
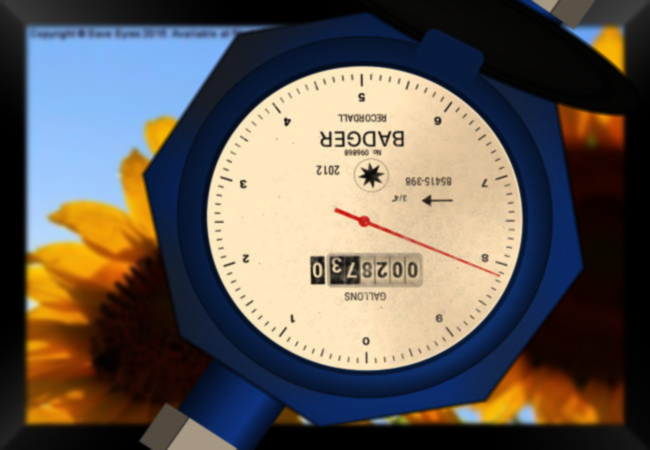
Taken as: 28728.1 gal
